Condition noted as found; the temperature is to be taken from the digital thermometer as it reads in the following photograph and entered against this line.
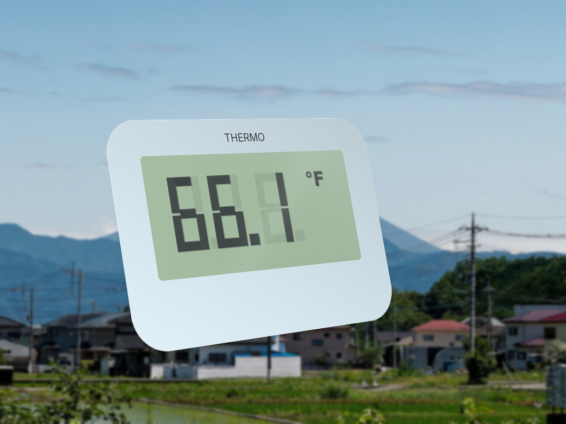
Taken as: 66.1 °F
